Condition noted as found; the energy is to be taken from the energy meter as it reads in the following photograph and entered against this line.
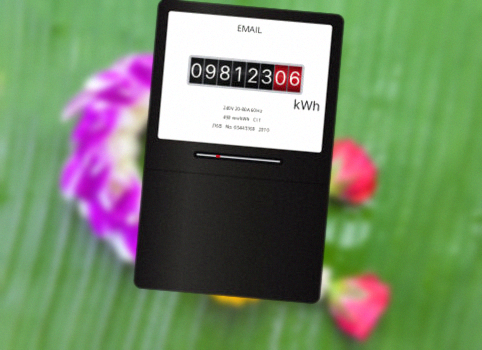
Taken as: 98123.06 kWh
